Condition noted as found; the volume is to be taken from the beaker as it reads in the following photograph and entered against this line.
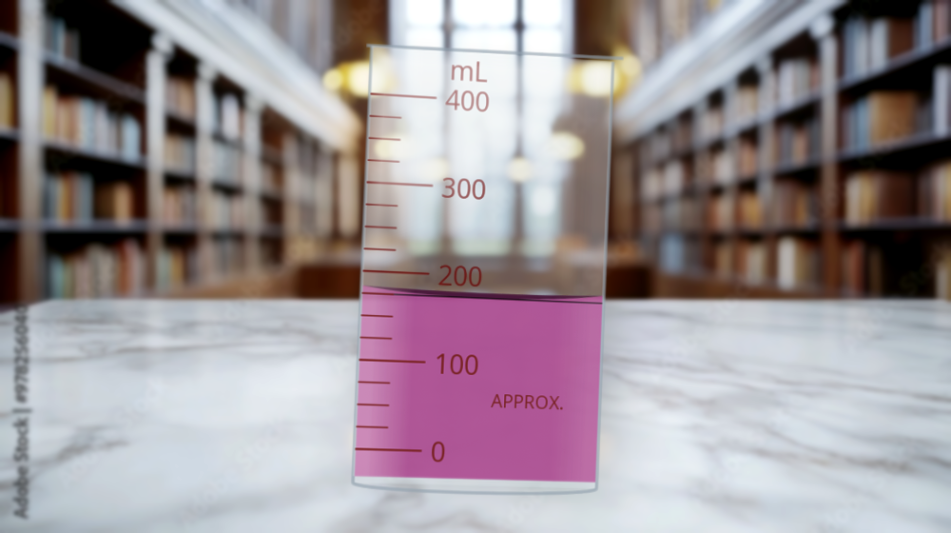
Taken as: 175 mL
